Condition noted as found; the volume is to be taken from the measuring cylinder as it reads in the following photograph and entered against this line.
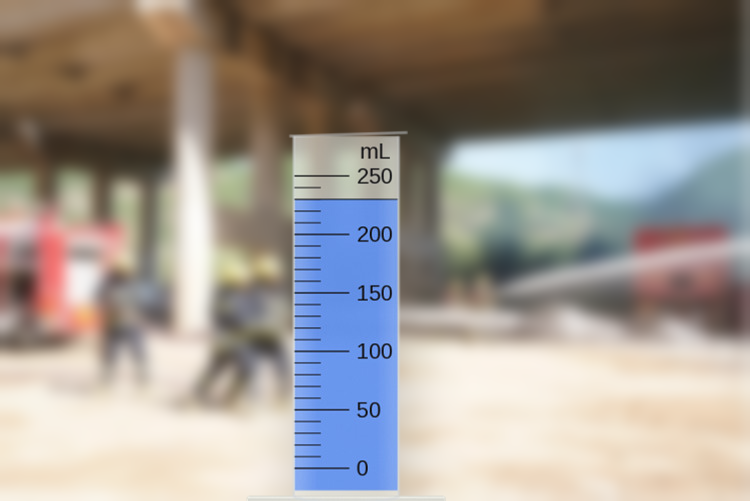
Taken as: 230 mL
